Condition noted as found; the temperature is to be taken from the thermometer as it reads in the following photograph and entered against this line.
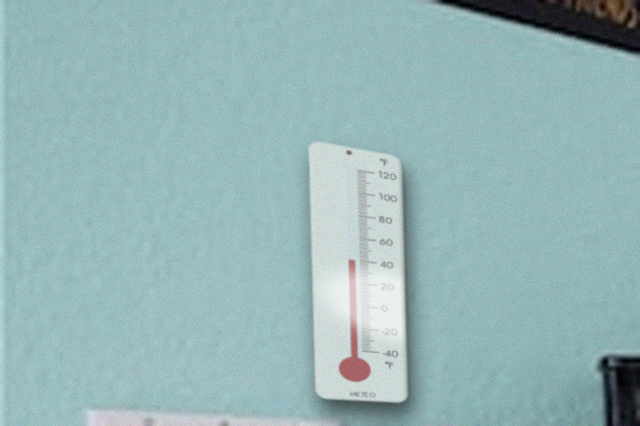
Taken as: 40 °F
